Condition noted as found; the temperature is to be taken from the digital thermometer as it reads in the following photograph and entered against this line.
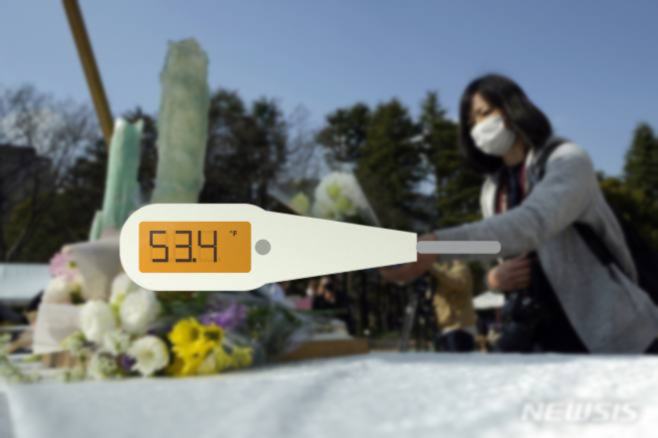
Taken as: 53.4 °F
